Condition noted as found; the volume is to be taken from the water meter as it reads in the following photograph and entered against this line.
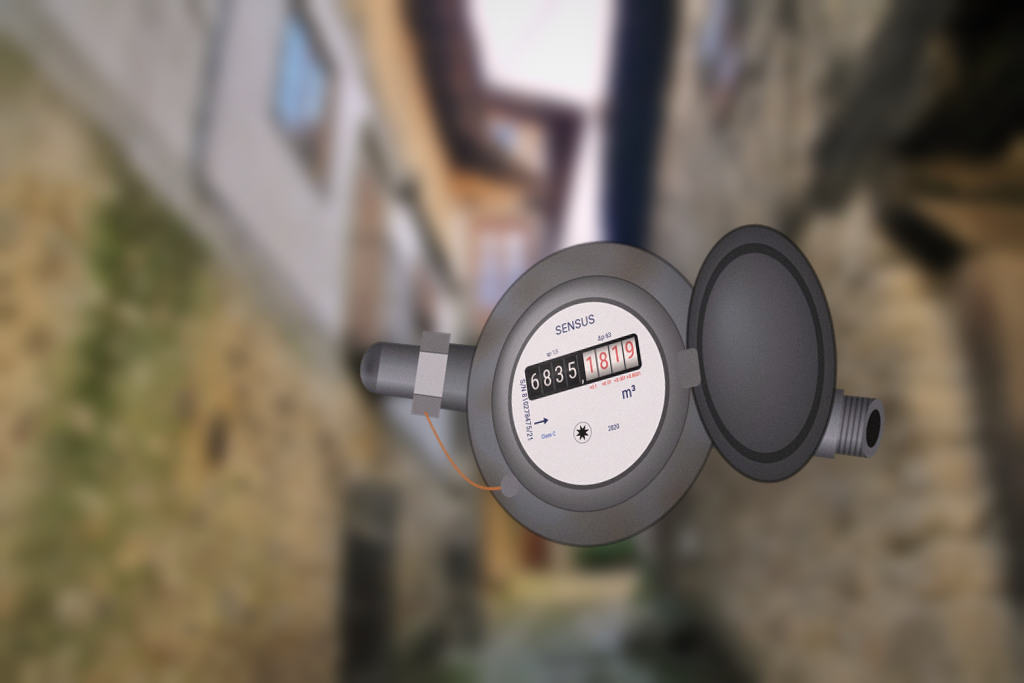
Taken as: 6835.1819 m³
